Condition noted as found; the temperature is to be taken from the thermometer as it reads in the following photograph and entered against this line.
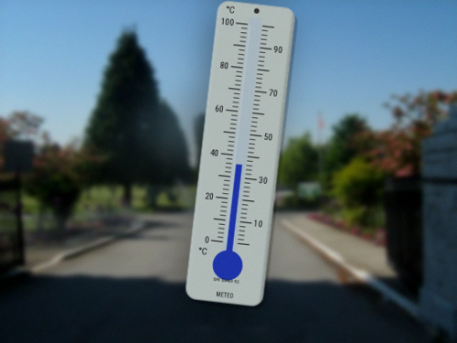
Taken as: 36 °C
